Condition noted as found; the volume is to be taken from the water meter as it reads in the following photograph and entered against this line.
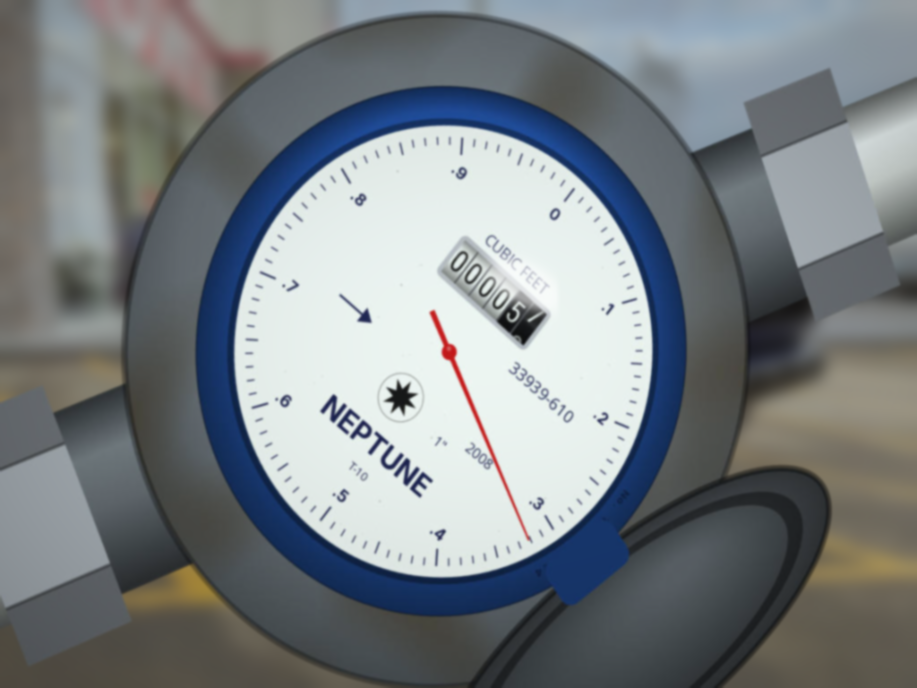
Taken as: 57.32 ft³
